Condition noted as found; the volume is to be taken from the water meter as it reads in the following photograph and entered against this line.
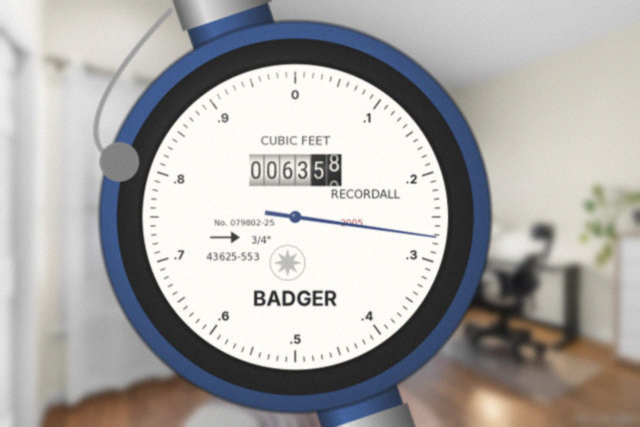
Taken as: 6358.27 ft³
